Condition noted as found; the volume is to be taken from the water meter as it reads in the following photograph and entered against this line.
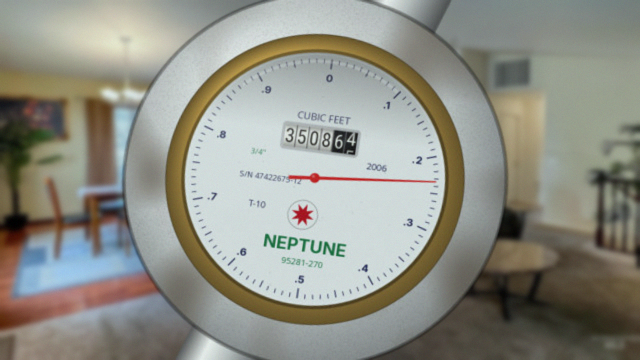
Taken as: 350864.23 ft³
